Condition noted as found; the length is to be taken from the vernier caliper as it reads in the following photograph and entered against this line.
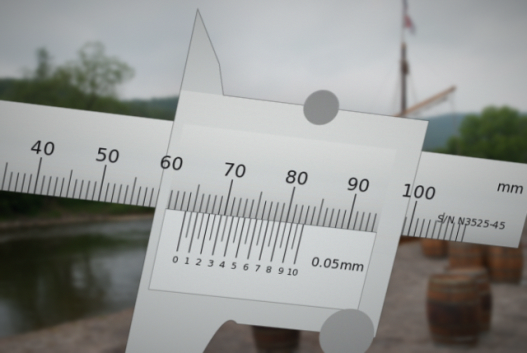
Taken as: 63.8 mm
